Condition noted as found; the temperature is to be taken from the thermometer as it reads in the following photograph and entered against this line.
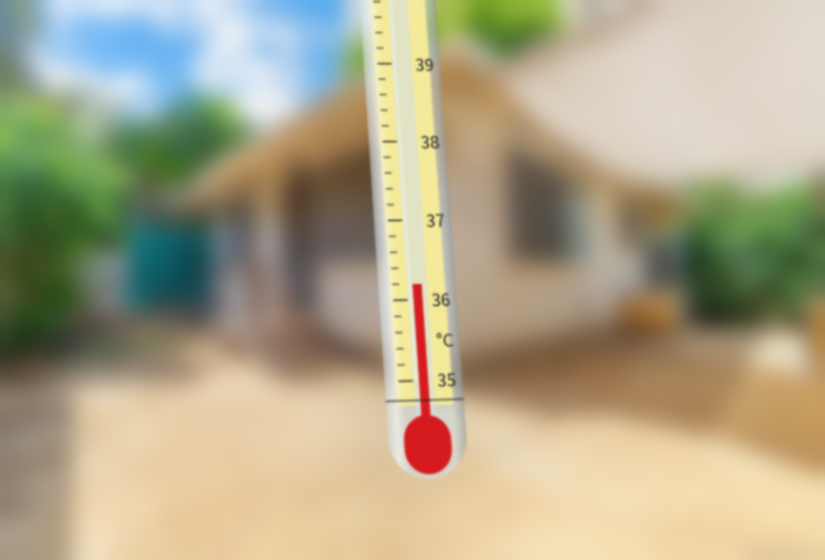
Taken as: 36.2 °C
